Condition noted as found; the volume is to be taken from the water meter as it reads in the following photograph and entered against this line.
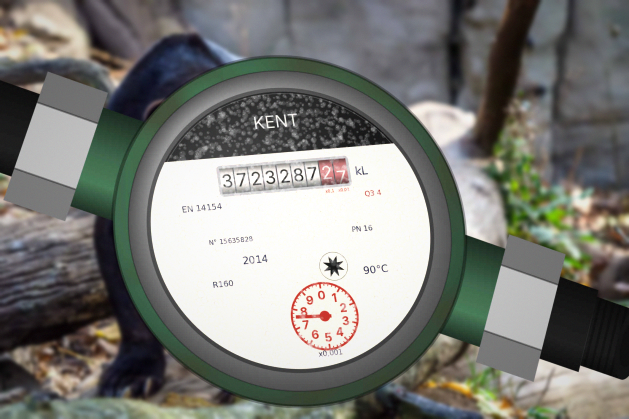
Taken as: 3723287.267 kL
